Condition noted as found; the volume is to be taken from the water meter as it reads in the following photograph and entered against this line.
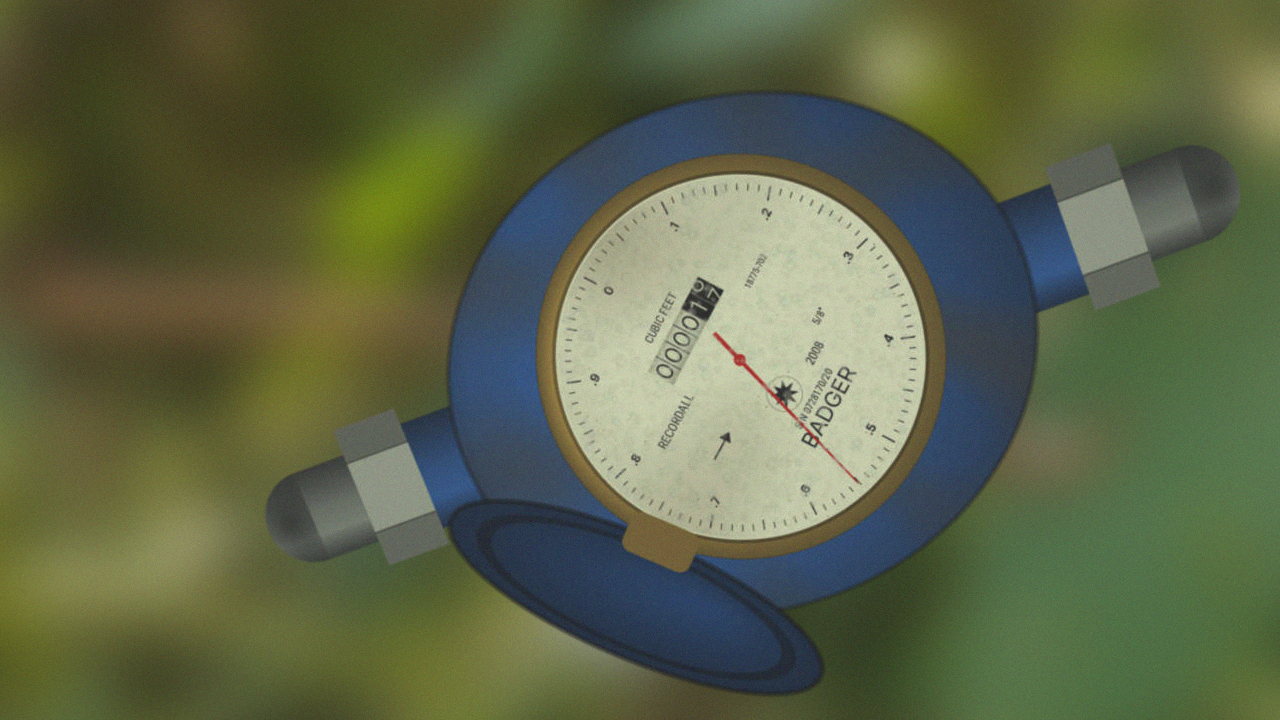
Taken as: 16.55 ft³
